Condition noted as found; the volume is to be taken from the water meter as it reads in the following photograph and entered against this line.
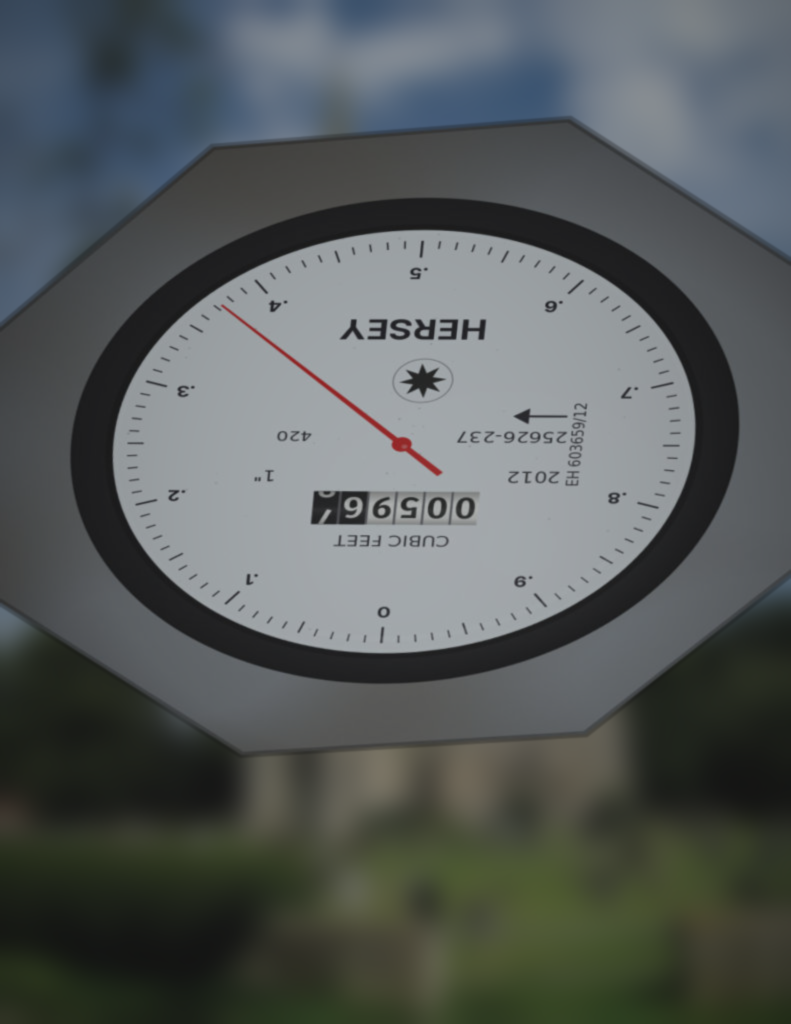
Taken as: 5967.37 ft³
